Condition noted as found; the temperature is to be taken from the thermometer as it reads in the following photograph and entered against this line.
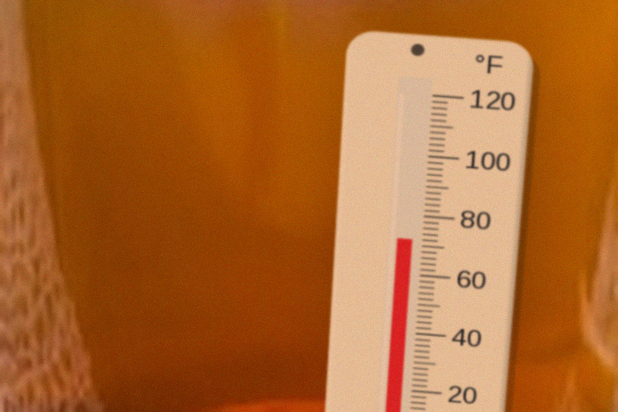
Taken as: 72 °F
